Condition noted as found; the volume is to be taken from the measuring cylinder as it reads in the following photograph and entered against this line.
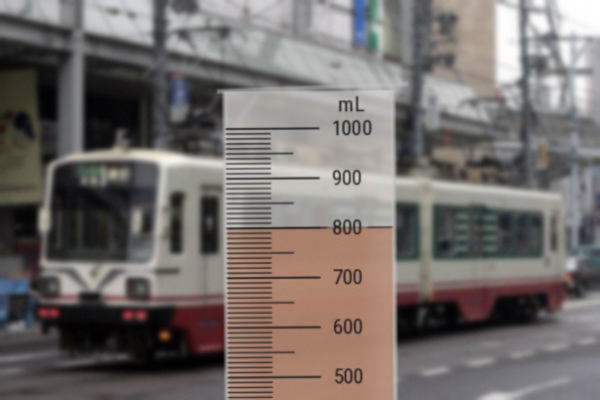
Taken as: 800 mL
